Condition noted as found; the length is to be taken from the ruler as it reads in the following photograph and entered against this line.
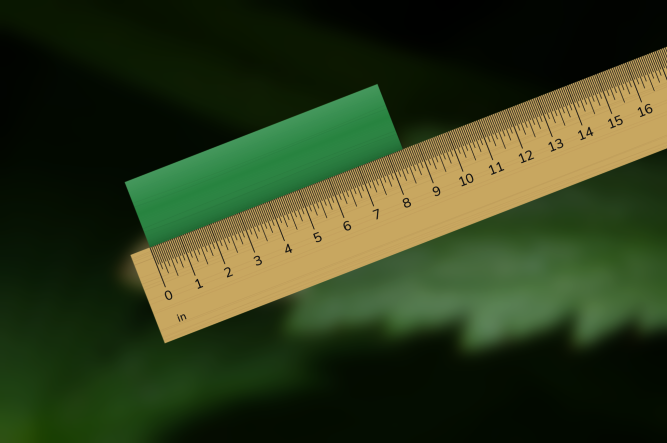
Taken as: 8.5 in
